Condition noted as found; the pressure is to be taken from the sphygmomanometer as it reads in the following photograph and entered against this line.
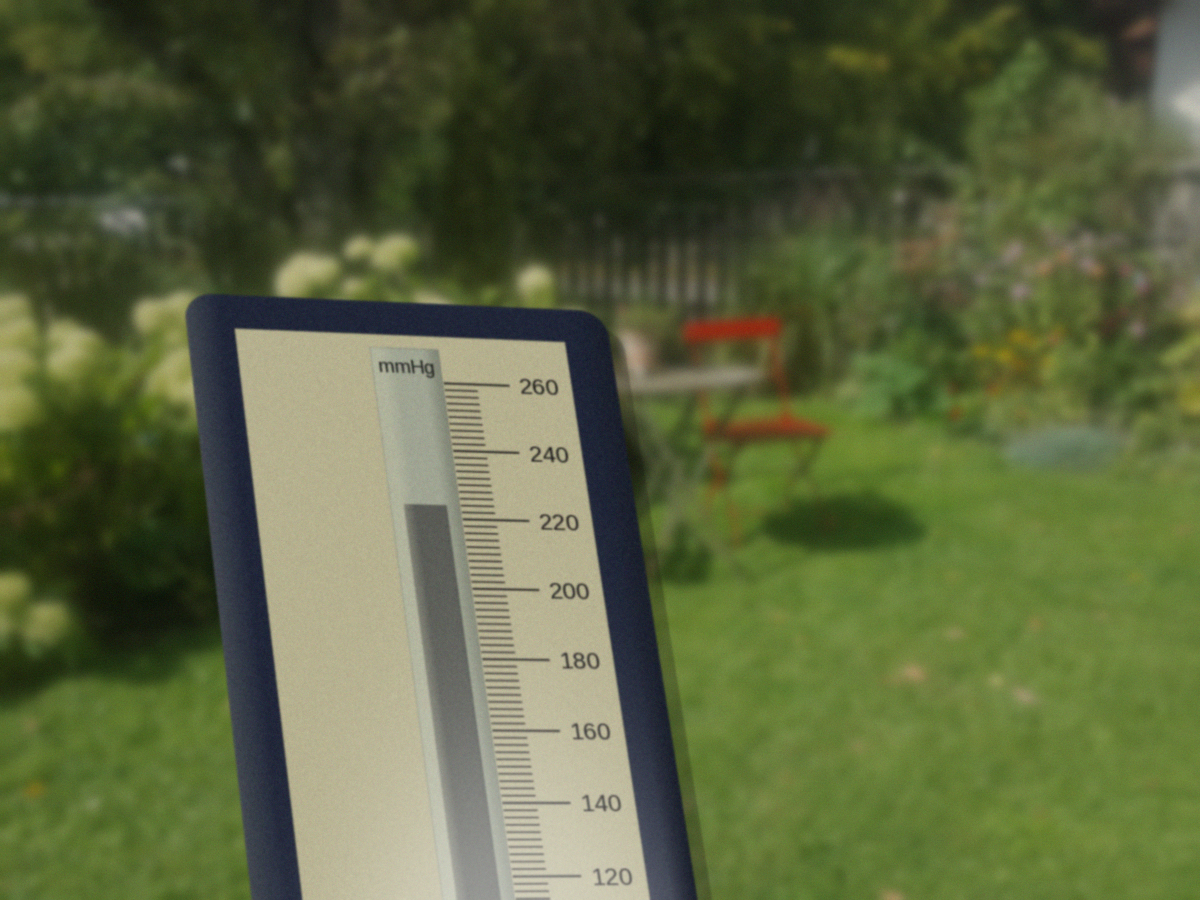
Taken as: 224 mmHg
